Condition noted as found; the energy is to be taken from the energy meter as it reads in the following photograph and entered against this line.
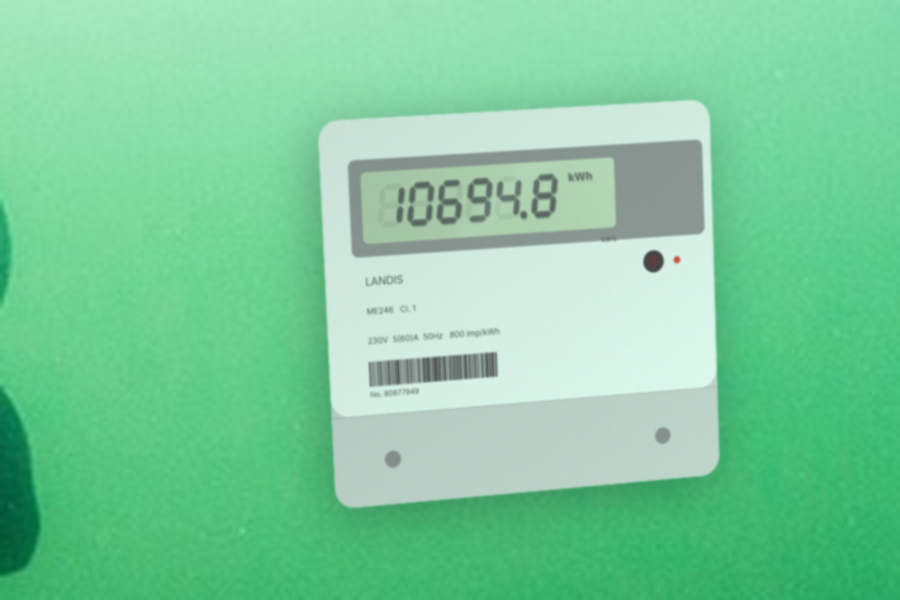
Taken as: 10694.8 kWh
